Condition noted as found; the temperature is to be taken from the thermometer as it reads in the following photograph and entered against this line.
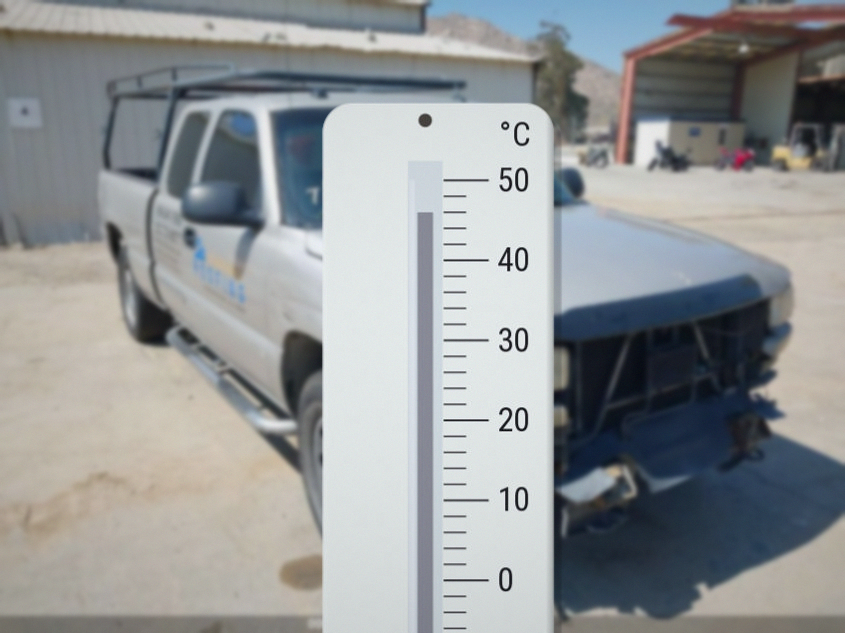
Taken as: 46 °C
